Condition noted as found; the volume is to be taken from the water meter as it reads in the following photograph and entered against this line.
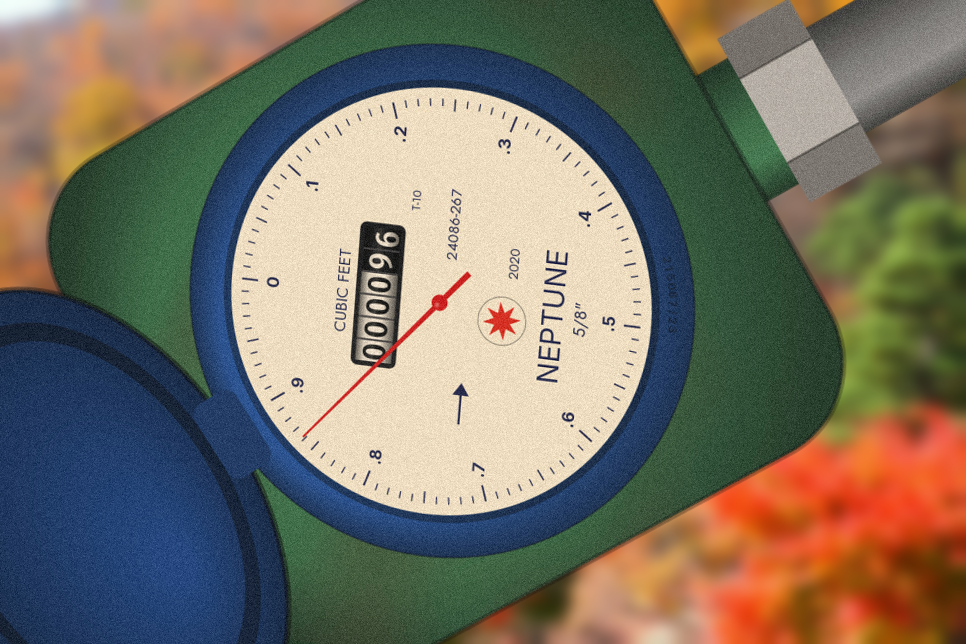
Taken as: 95.86 ft³
